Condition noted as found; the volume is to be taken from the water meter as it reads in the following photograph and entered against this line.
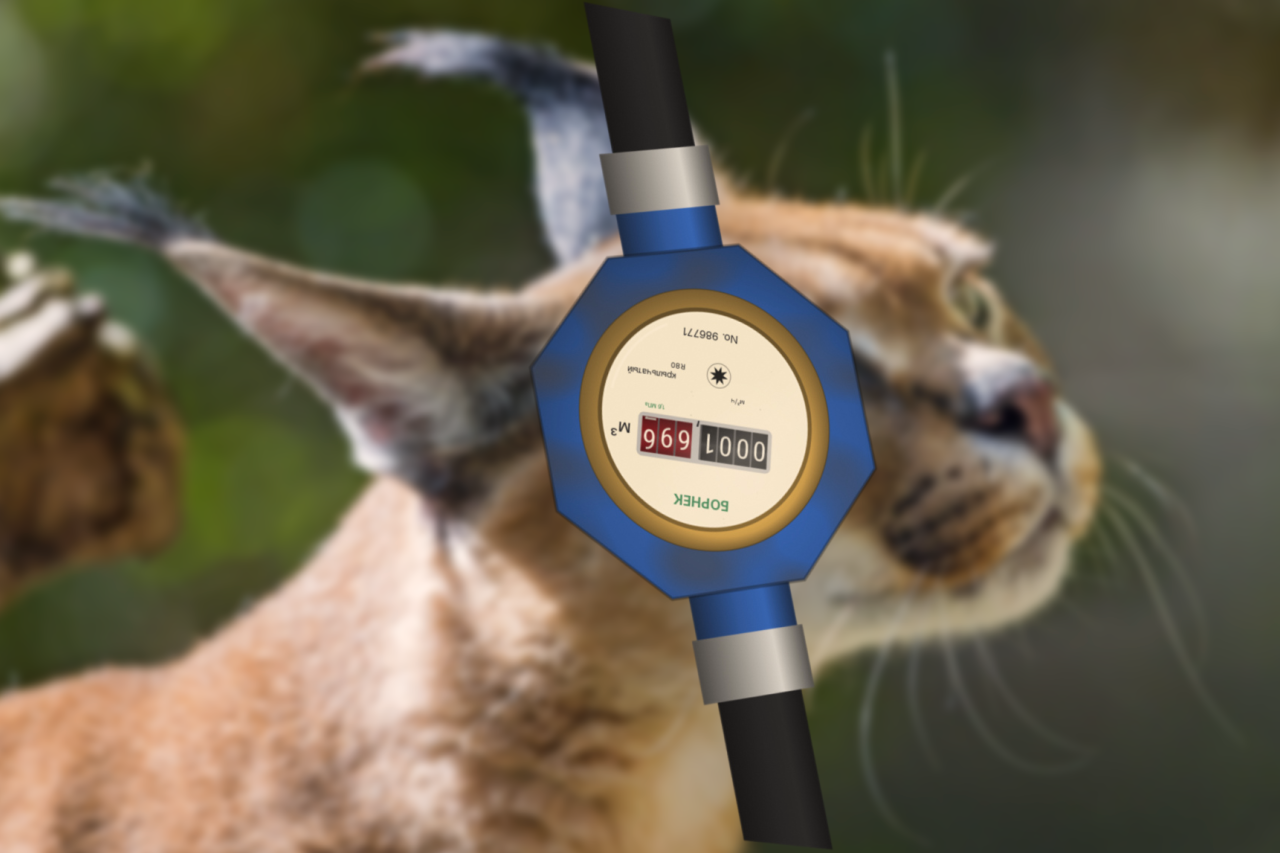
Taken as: 1.696 m³
